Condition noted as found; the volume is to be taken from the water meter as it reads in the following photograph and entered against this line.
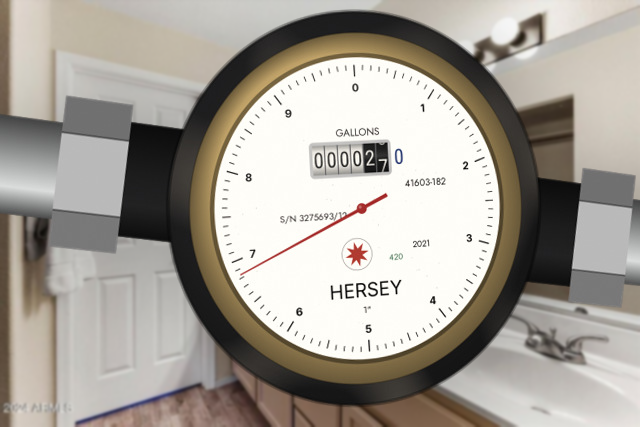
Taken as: 266.8 gal
